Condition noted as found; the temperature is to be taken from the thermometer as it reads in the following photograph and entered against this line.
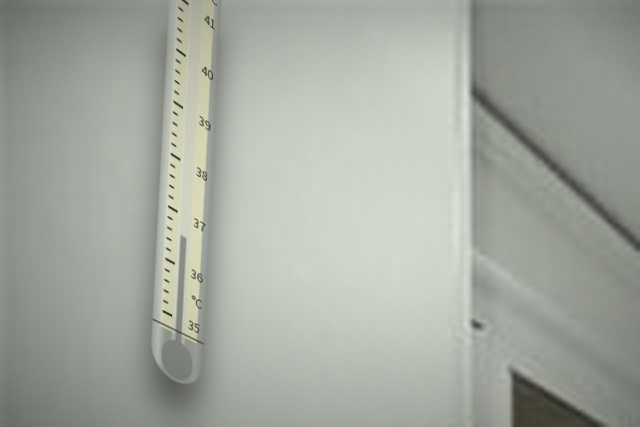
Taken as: 36.6 °C
